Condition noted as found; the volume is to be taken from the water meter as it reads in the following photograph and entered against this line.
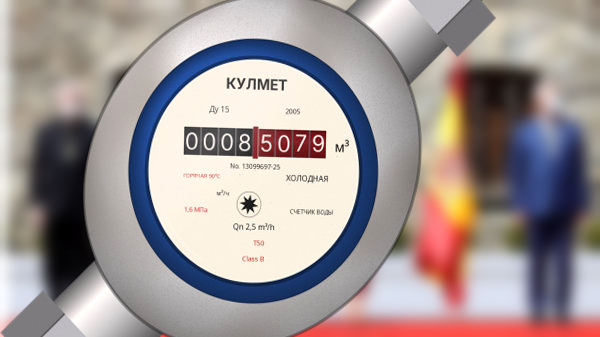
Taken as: 8.5079 m³
